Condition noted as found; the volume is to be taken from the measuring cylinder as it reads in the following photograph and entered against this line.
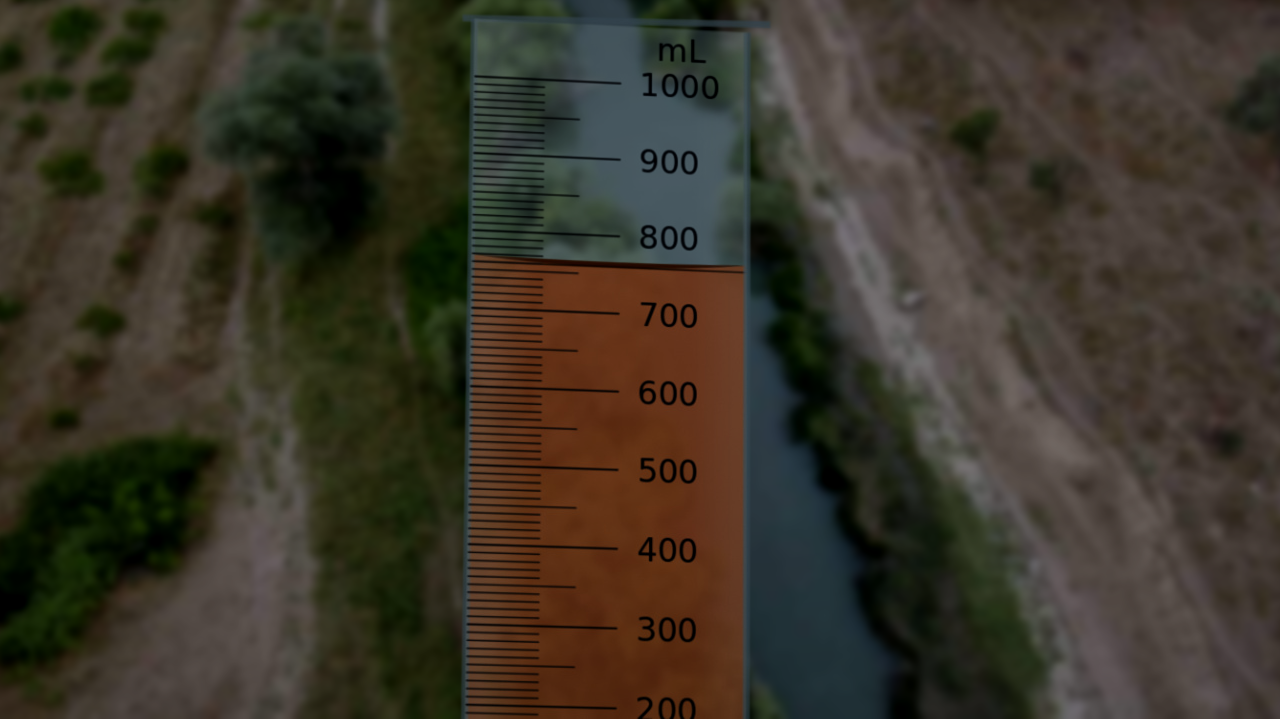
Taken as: 760 mL
